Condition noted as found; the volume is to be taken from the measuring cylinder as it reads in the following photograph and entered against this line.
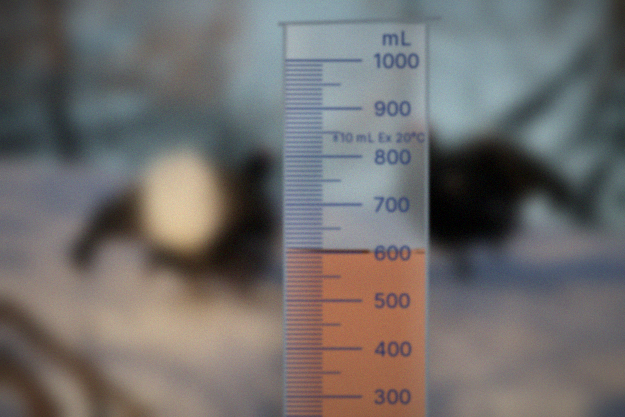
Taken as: 600 mL
